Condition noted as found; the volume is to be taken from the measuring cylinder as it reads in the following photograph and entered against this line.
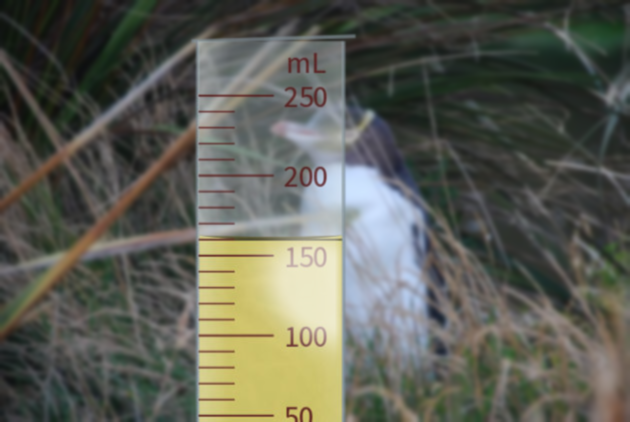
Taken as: 160 mL
